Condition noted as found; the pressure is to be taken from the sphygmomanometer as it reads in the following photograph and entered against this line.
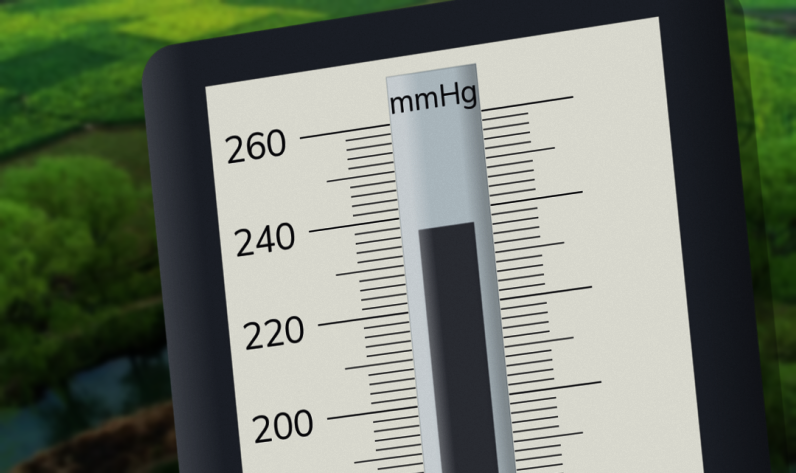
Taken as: 237 mmHg
